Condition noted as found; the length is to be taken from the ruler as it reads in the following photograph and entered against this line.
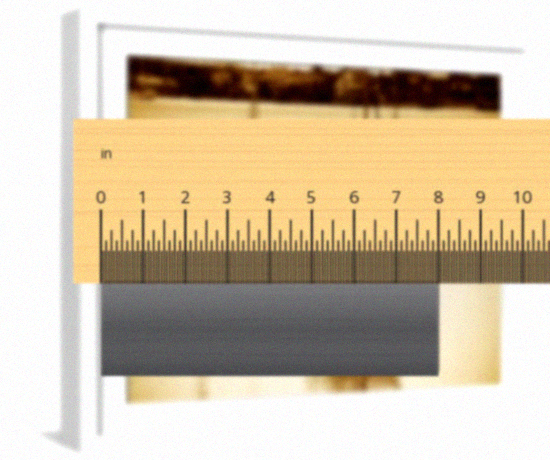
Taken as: 8 in
